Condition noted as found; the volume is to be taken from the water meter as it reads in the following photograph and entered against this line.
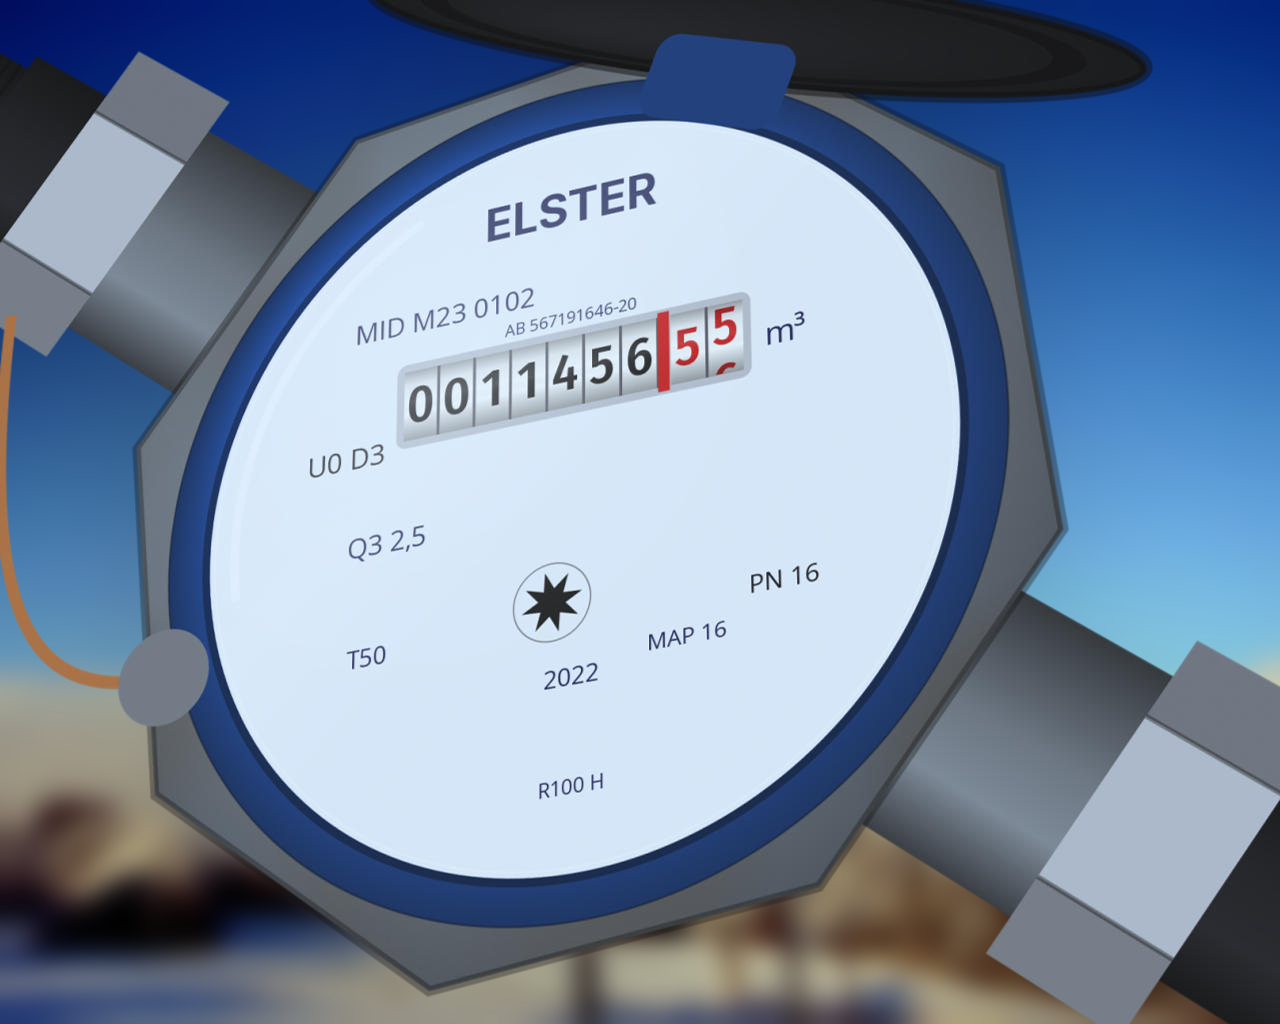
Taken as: 11456.55 m³
